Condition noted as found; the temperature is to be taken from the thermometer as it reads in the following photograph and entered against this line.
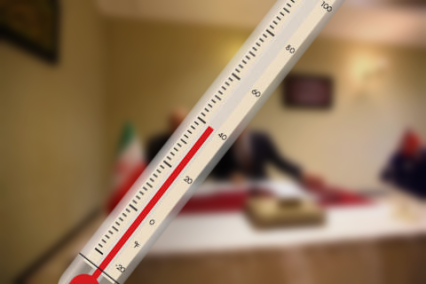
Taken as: 40 °F
